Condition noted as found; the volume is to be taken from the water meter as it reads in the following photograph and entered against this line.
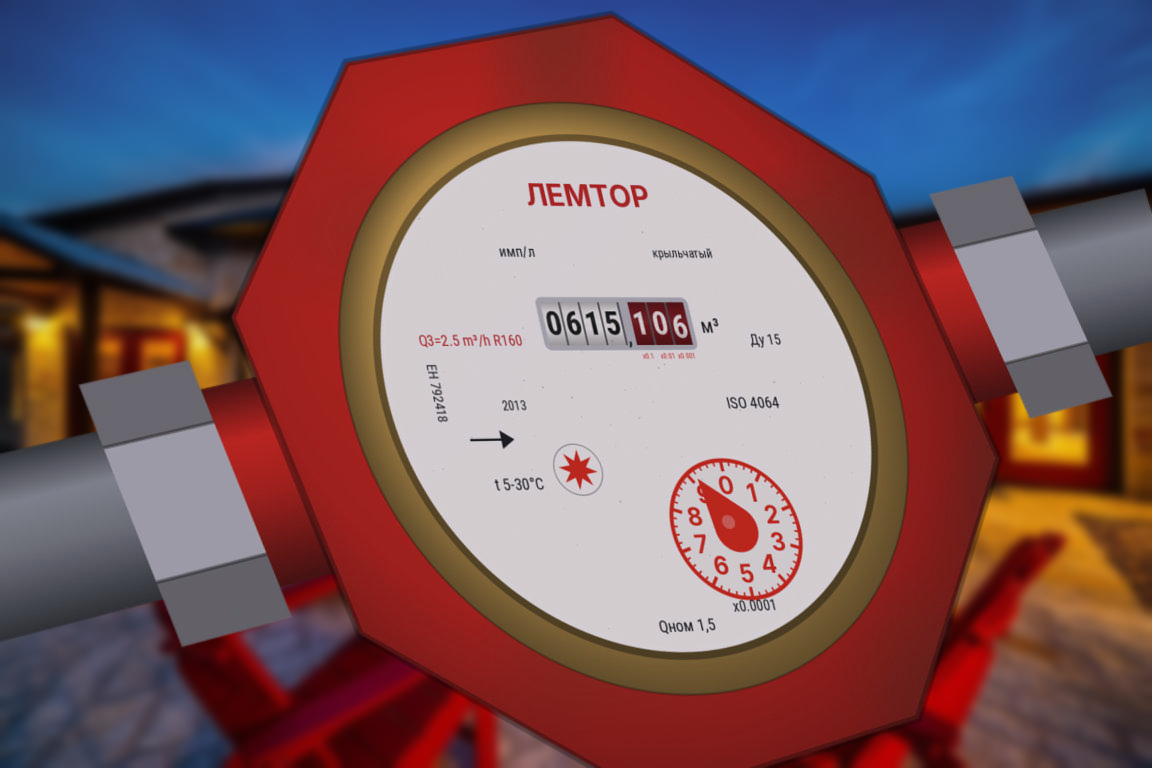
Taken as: 615.1059 m³
